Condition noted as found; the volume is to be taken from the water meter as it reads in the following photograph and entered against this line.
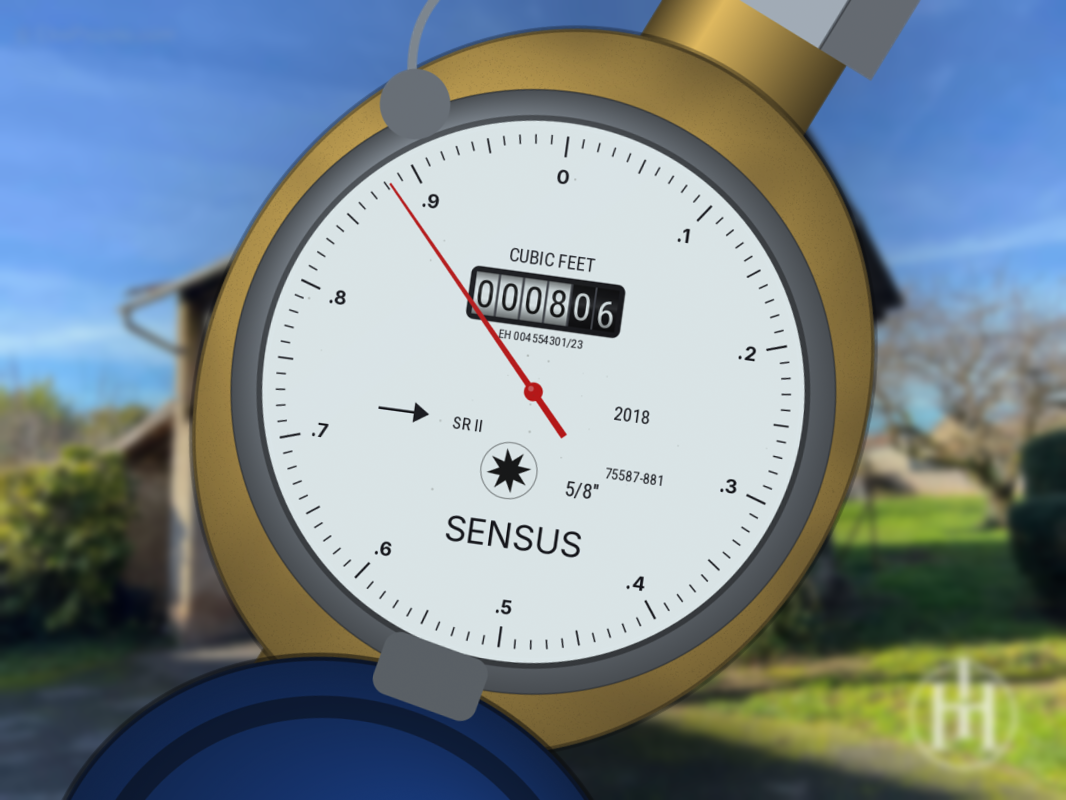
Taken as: 805.88 ft³
